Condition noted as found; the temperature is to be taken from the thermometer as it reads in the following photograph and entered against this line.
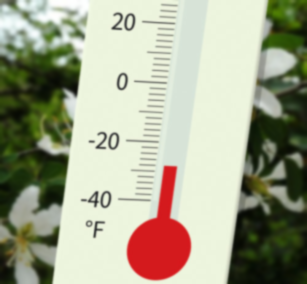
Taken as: -28 °F
